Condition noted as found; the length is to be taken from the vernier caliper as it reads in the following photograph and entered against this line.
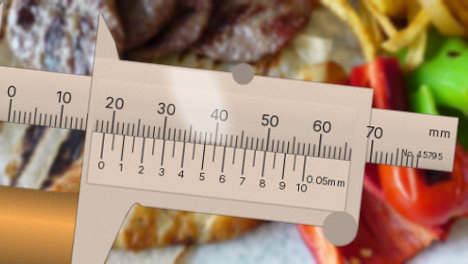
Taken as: 18.5 mm
